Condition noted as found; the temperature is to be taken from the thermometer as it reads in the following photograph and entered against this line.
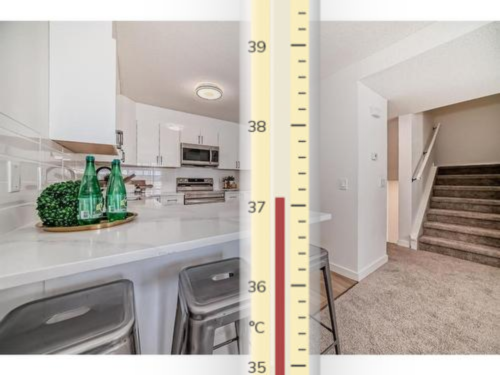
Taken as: 37.1 °C
